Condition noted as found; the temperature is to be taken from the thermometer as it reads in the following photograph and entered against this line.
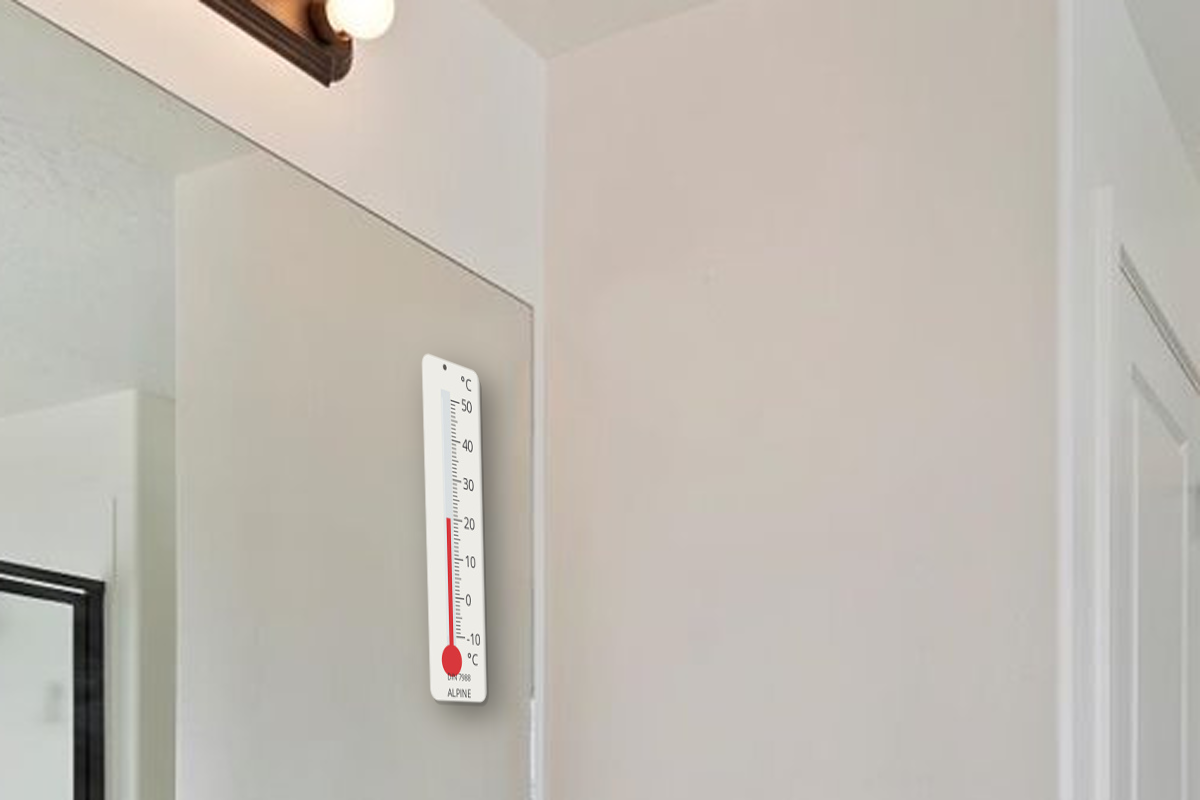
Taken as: 20 °C
